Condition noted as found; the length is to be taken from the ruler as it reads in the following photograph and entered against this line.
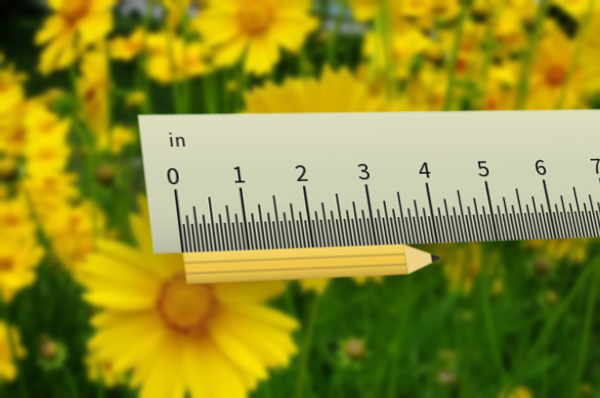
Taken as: 4 in
